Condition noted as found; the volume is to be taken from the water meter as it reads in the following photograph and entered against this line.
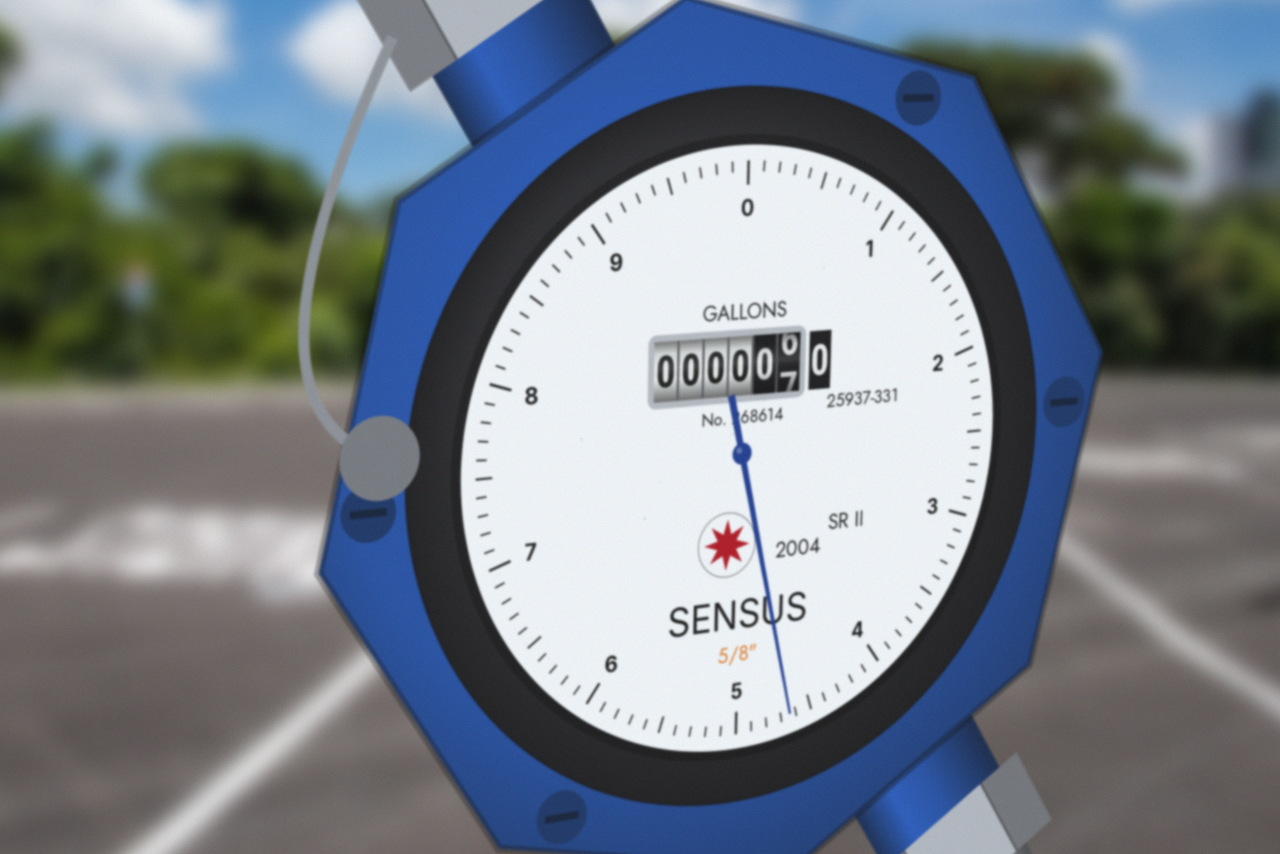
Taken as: 64.6 gal
